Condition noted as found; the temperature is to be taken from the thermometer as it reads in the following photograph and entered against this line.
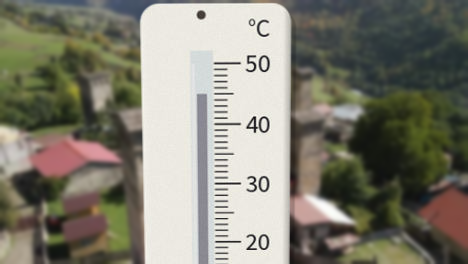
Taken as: 45 °C
